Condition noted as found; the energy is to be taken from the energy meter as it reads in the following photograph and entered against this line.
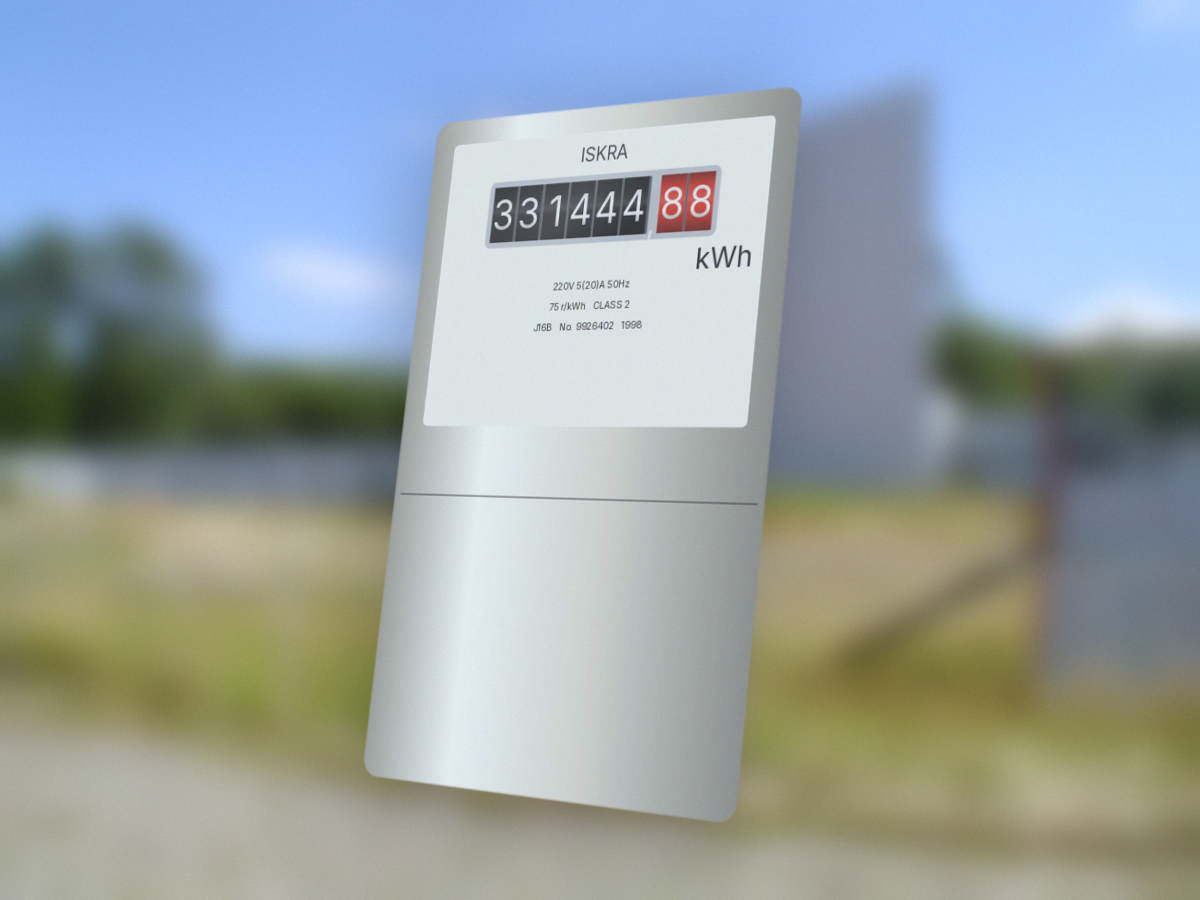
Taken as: 331444.88 kWh
